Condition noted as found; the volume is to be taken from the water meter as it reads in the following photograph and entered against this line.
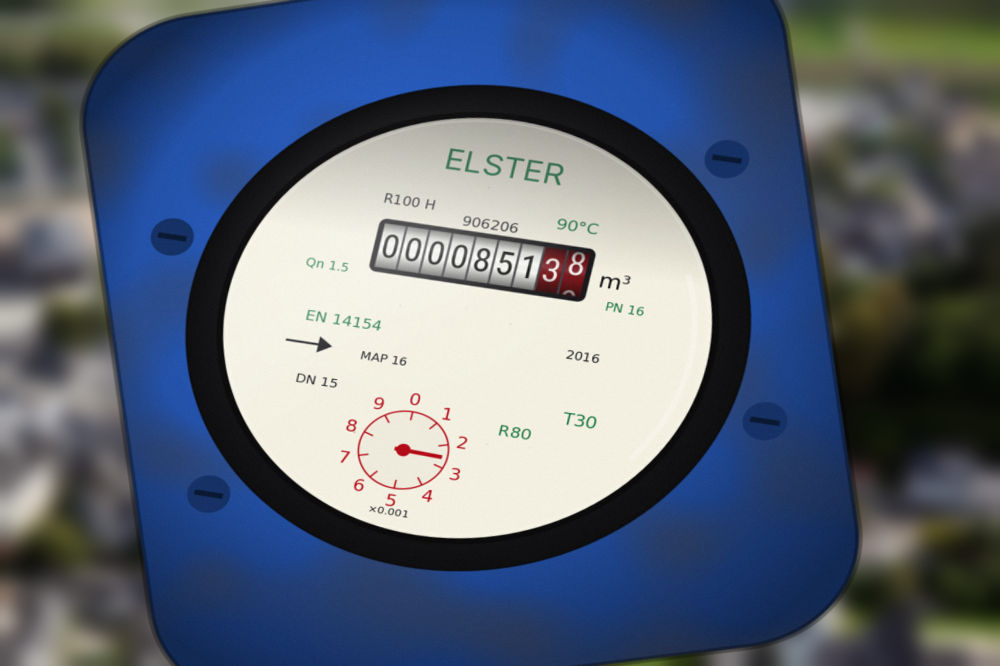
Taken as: 851.382 m³
